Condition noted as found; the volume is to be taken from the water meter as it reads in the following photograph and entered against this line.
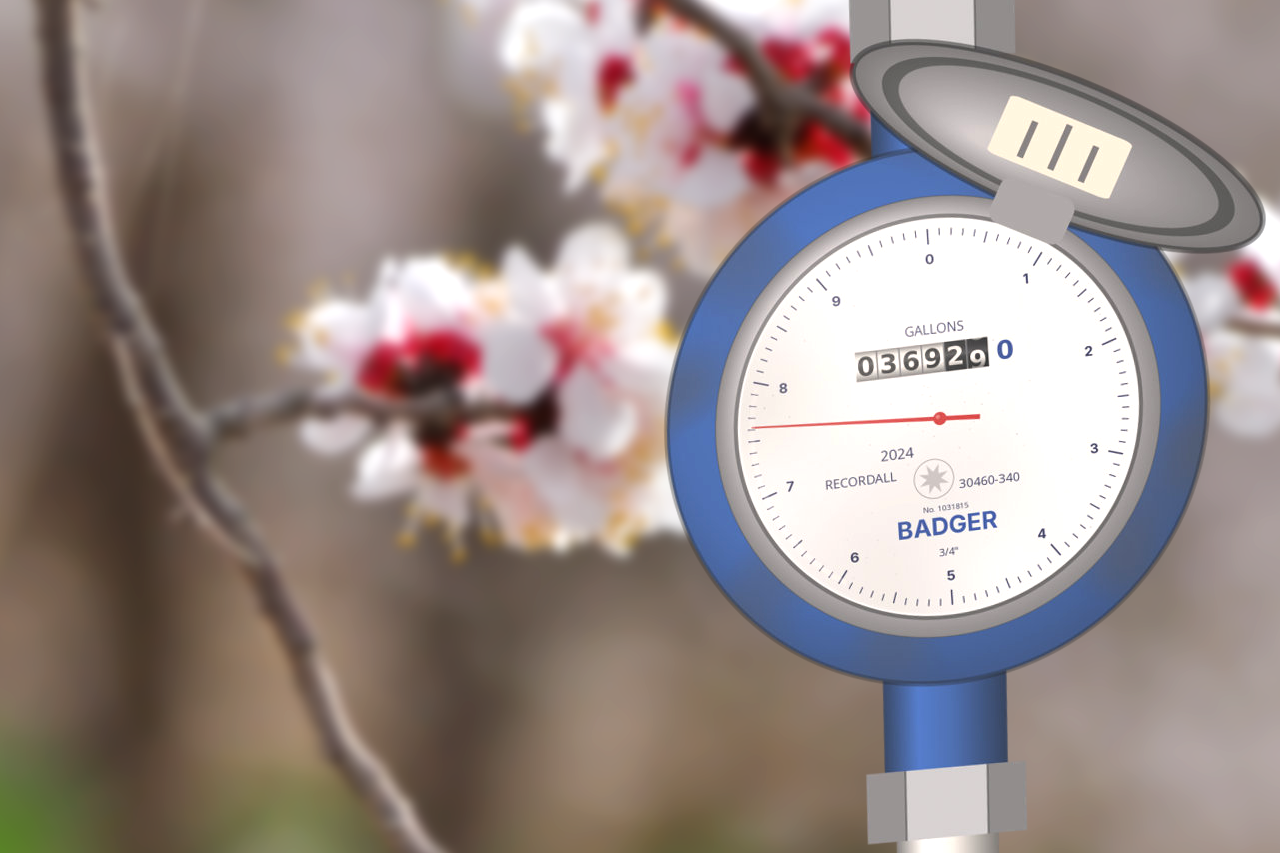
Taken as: 369287.6 gal
